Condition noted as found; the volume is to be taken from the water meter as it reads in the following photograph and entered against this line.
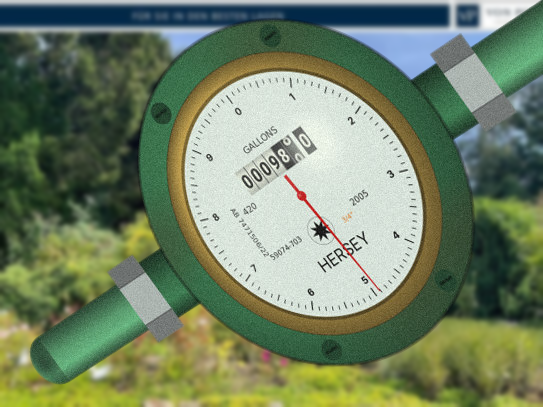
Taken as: 9884.9 gal
